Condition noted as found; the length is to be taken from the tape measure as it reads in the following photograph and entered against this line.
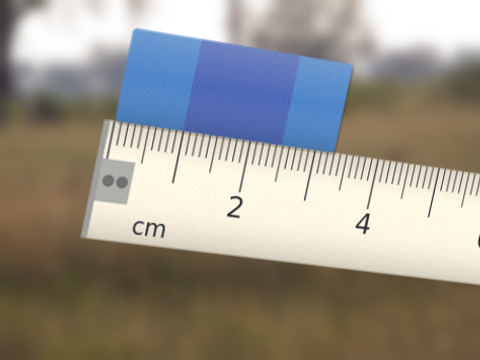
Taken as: 3.3 cm
